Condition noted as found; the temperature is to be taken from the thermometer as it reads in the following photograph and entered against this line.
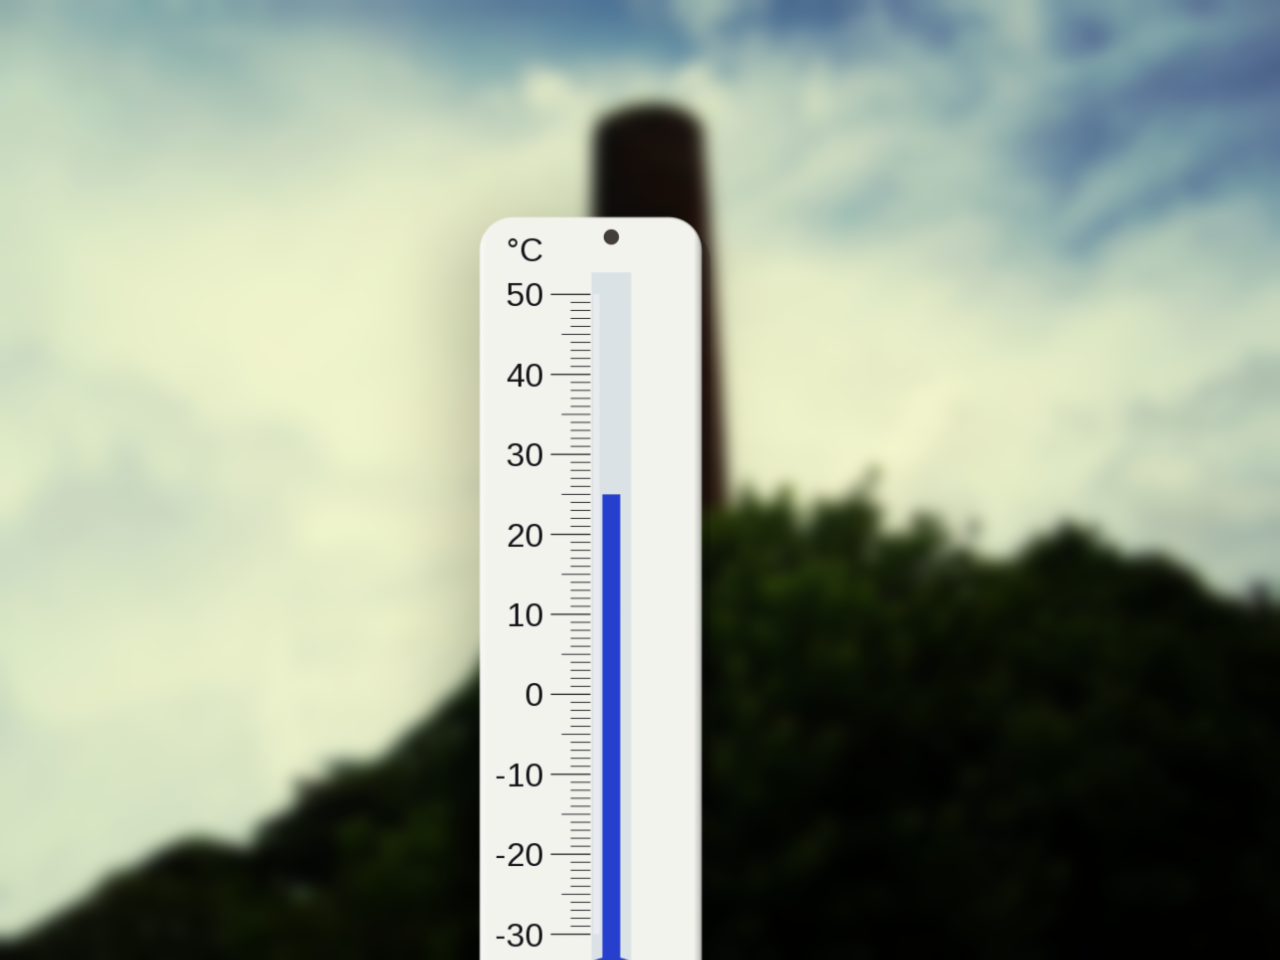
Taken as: 25 °C
